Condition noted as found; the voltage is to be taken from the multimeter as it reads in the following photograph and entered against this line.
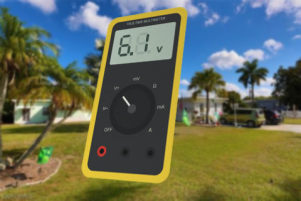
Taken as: 6.1 V
